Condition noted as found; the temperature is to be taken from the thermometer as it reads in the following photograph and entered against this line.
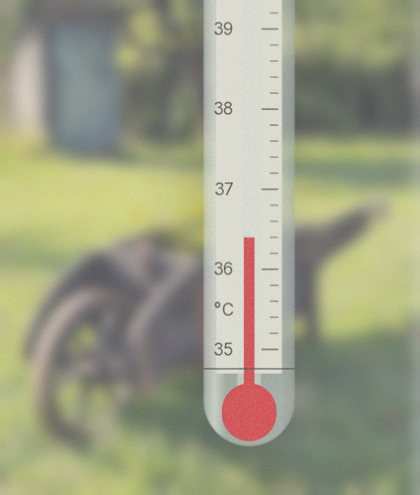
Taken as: 36.4 °C
